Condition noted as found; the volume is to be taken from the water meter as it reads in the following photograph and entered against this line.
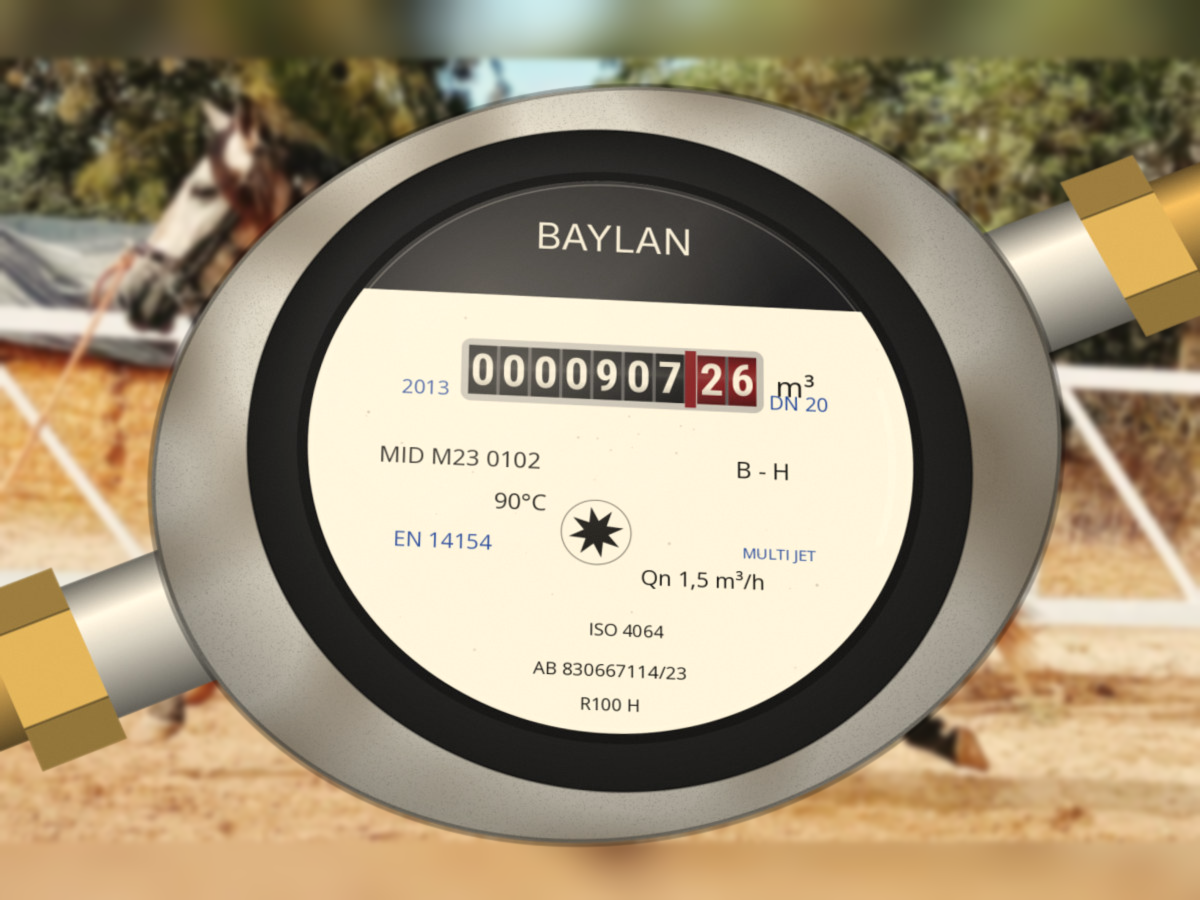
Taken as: 907.26 m³
